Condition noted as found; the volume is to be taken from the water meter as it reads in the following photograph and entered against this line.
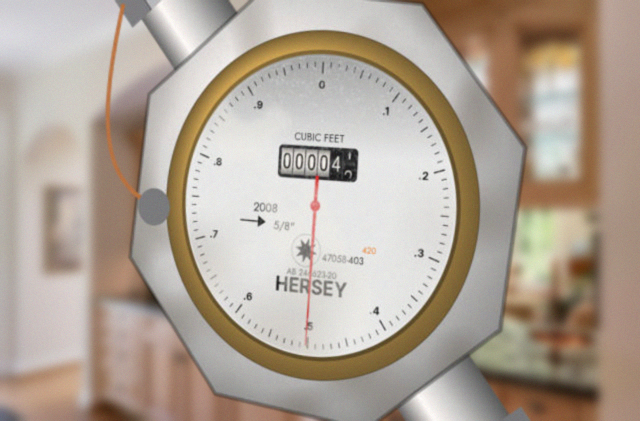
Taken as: 41.50 ft³
